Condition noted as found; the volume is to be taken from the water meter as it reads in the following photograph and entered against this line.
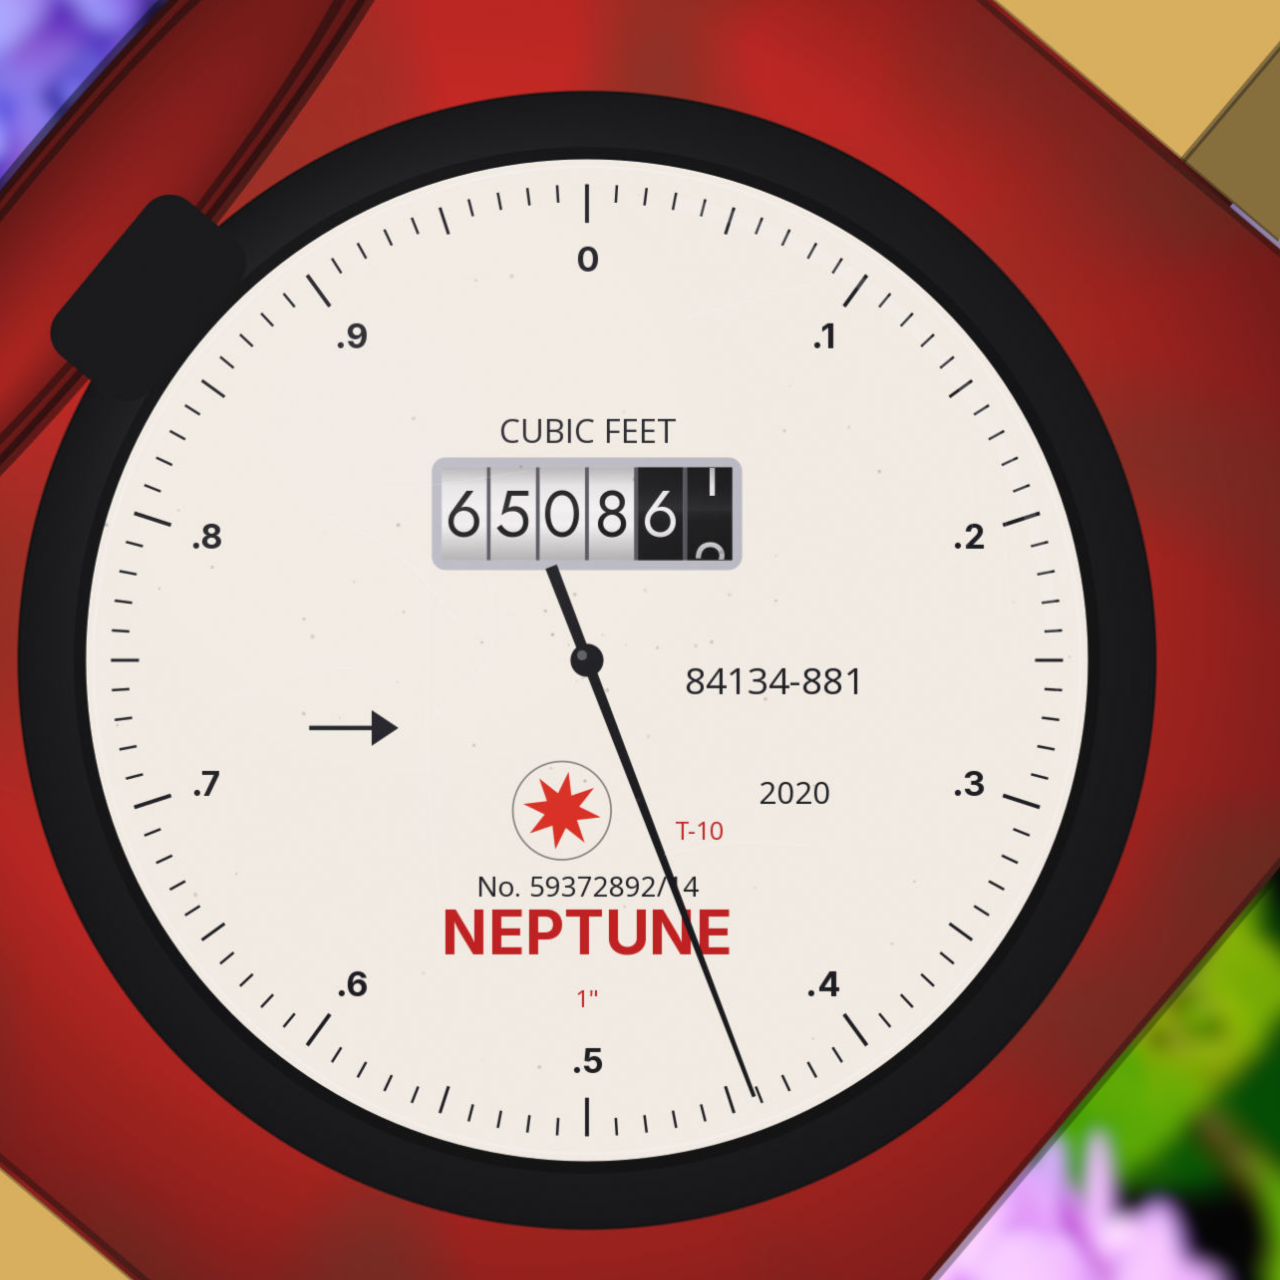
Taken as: 650861.44 ft³
